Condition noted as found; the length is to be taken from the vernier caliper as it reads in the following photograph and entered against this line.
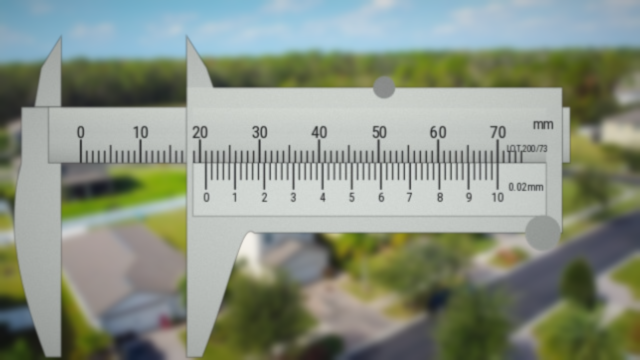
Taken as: 21.0 mm
